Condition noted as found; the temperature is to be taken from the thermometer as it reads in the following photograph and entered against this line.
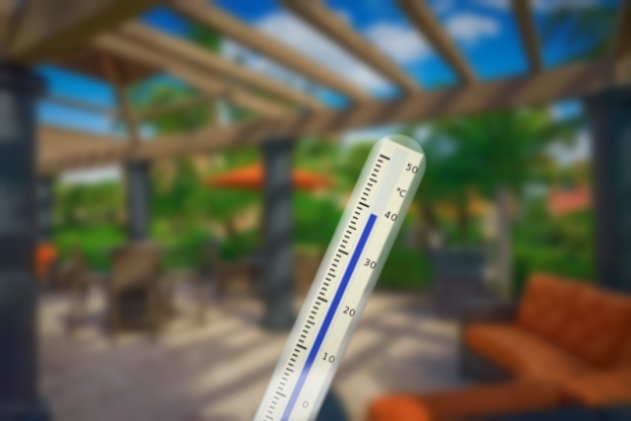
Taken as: 39 °C
